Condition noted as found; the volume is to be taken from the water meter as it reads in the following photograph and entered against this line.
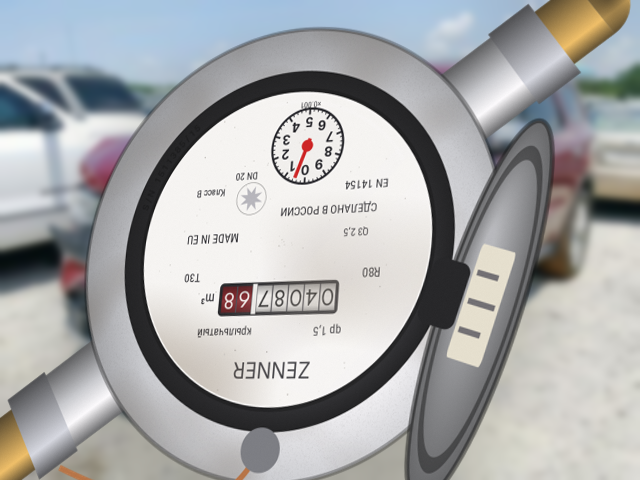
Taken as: 4087.680 m³
